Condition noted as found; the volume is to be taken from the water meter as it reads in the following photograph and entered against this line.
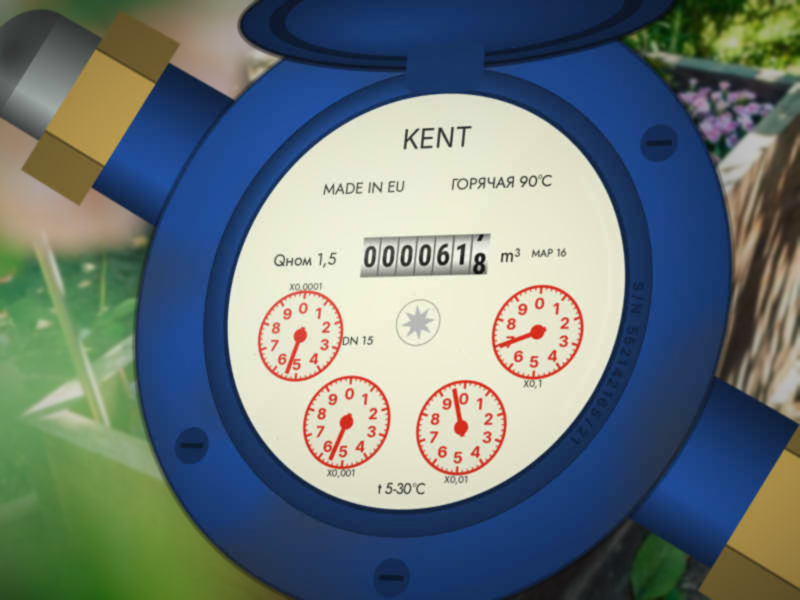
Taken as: 617.6955 m³
